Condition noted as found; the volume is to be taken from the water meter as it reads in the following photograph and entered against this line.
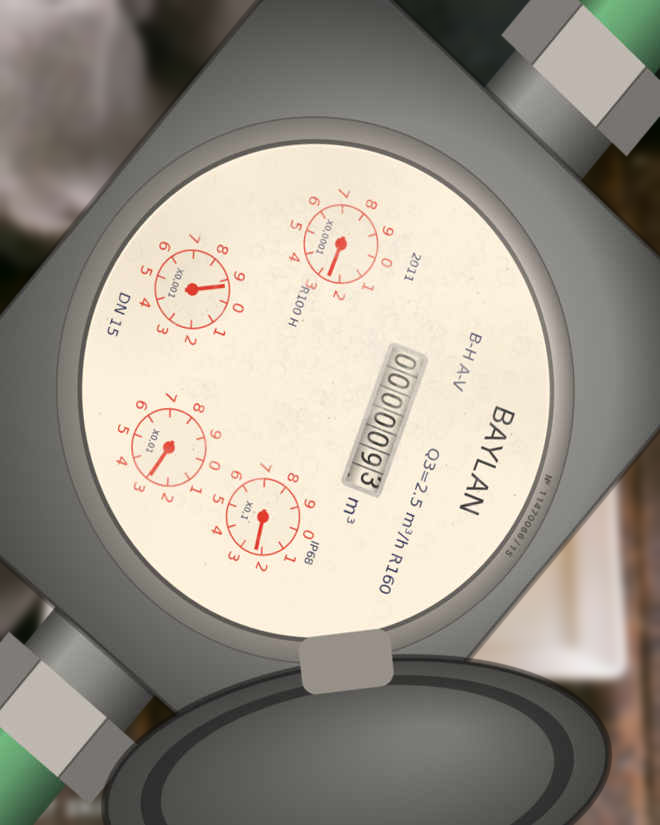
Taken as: 93.2292 m³
